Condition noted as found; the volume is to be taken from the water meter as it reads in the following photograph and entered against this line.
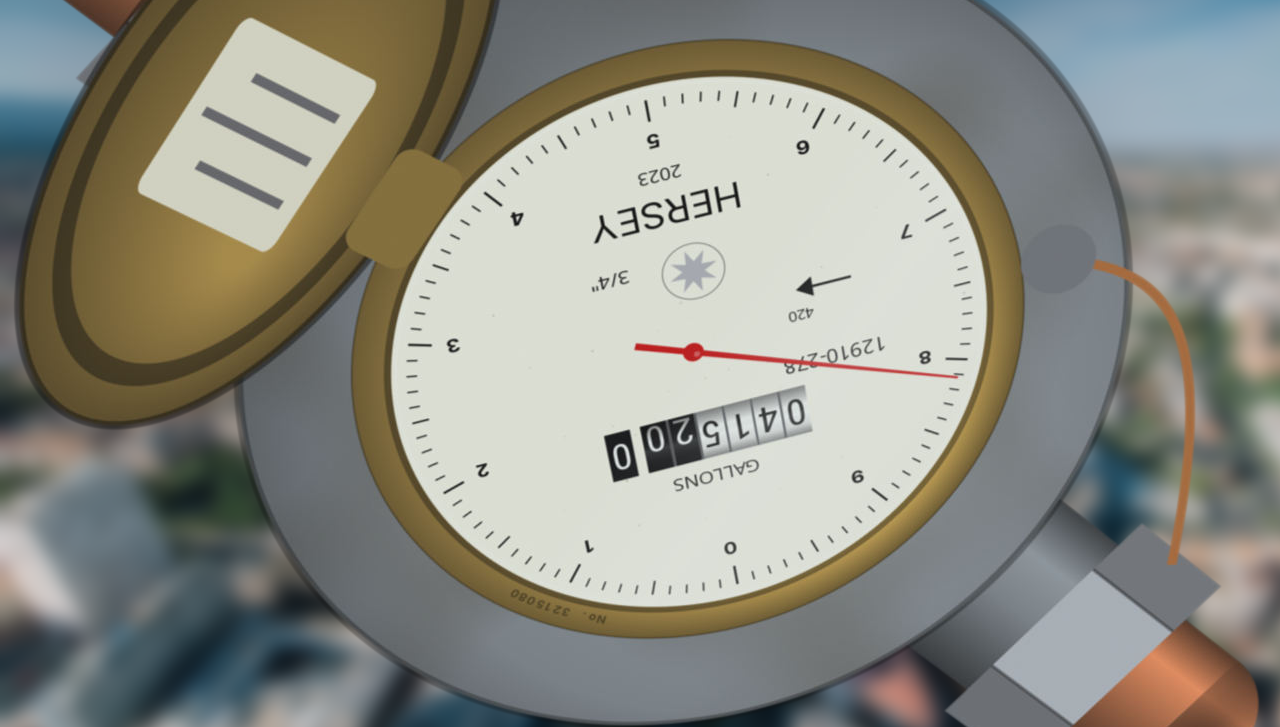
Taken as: 415198.1 gal
